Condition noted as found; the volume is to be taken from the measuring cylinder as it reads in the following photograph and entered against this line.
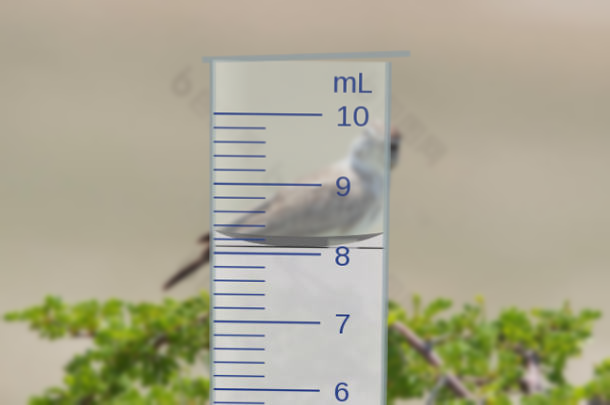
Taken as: 8.1 mL
